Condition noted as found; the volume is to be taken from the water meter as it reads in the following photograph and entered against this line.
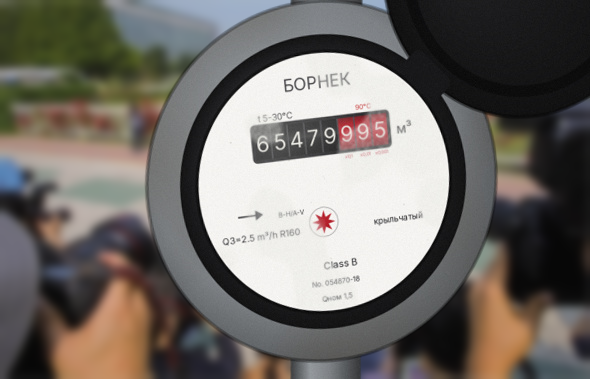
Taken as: 65479.995 m³
